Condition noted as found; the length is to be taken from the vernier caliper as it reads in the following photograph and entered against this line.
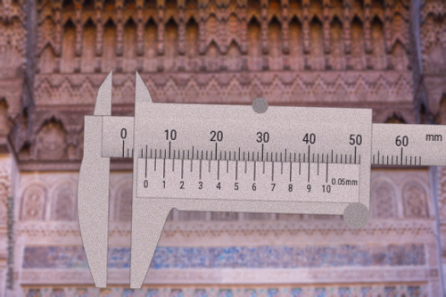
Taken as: 5.0 mm
